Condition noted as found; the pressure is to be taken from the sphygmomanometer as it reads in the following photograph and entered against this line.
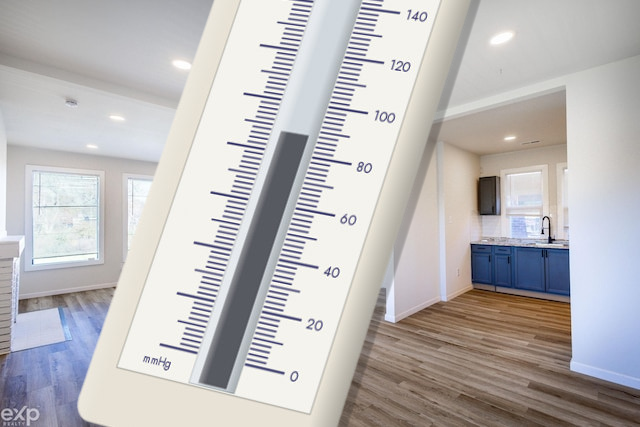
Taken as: 88 mmHg
